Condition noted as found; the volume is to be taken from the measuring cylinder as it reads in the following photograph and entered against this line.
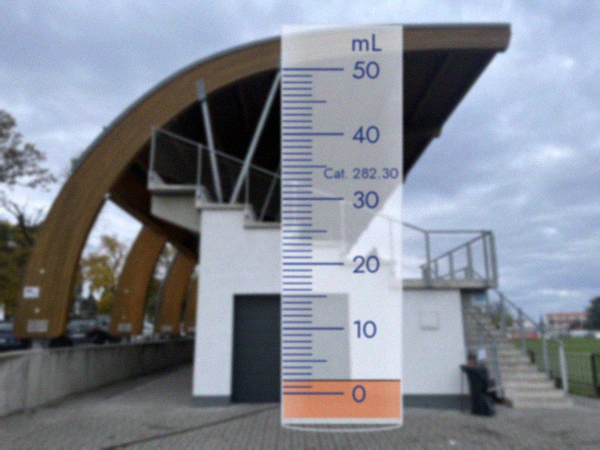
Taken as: 2 mL
